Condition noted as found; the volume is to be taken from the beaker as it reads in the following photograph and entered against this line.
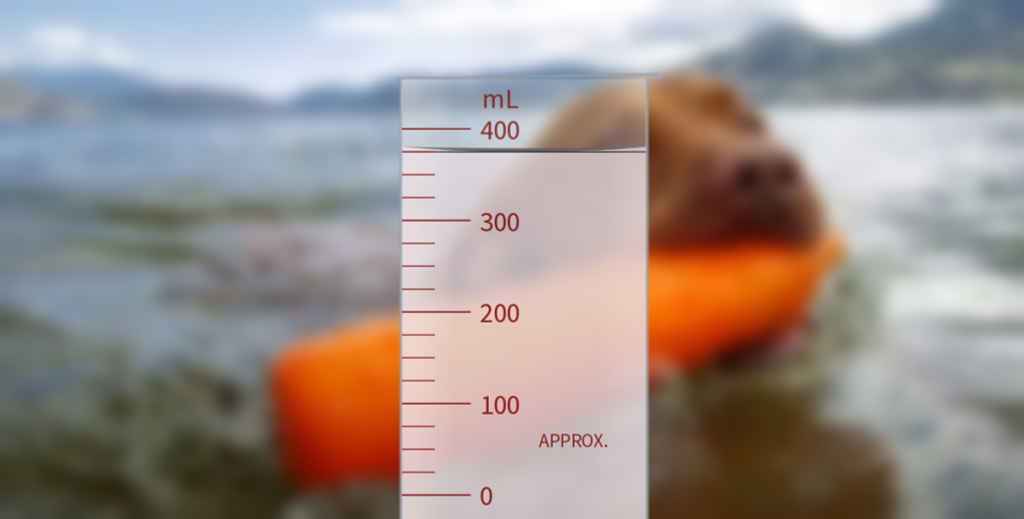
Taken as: 375 mL
